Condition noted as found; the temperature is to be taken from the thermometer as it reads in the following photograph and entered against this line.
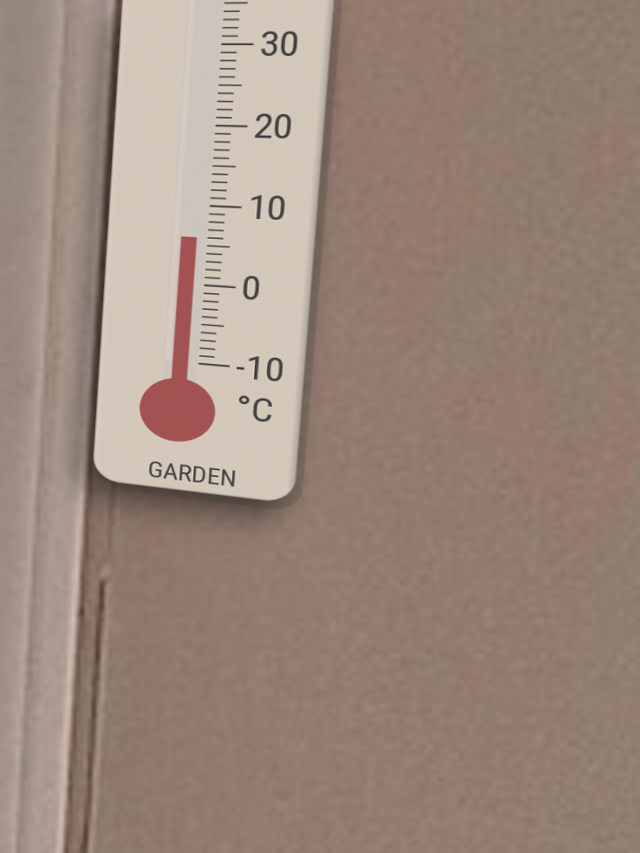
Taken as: 6 °C
